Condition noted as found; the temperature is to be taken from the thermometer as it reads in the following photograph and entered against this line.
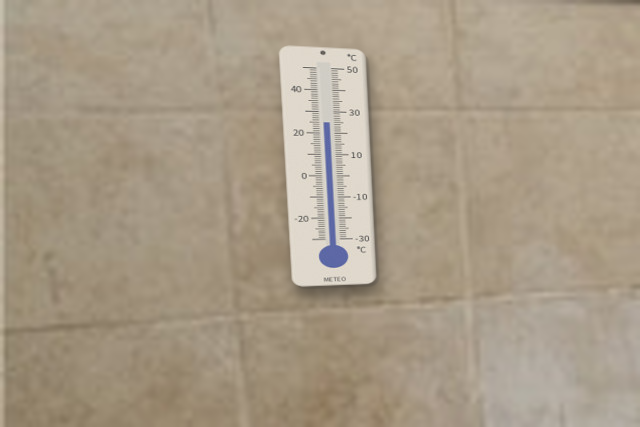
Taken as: 25 °C
